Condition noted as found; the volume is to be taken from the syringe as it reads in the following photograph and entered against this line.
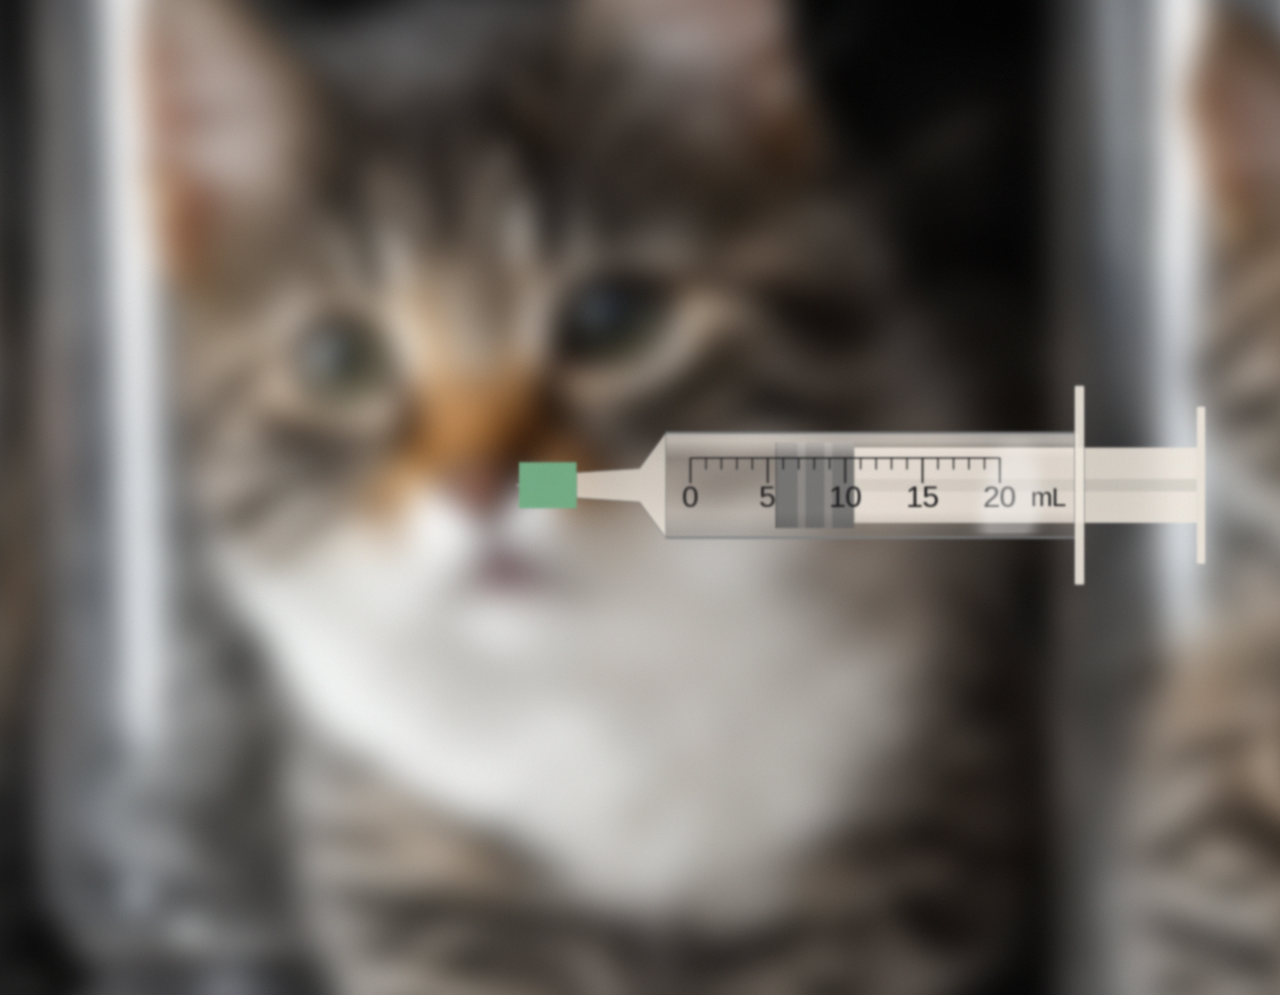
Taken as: 5.5 mL
